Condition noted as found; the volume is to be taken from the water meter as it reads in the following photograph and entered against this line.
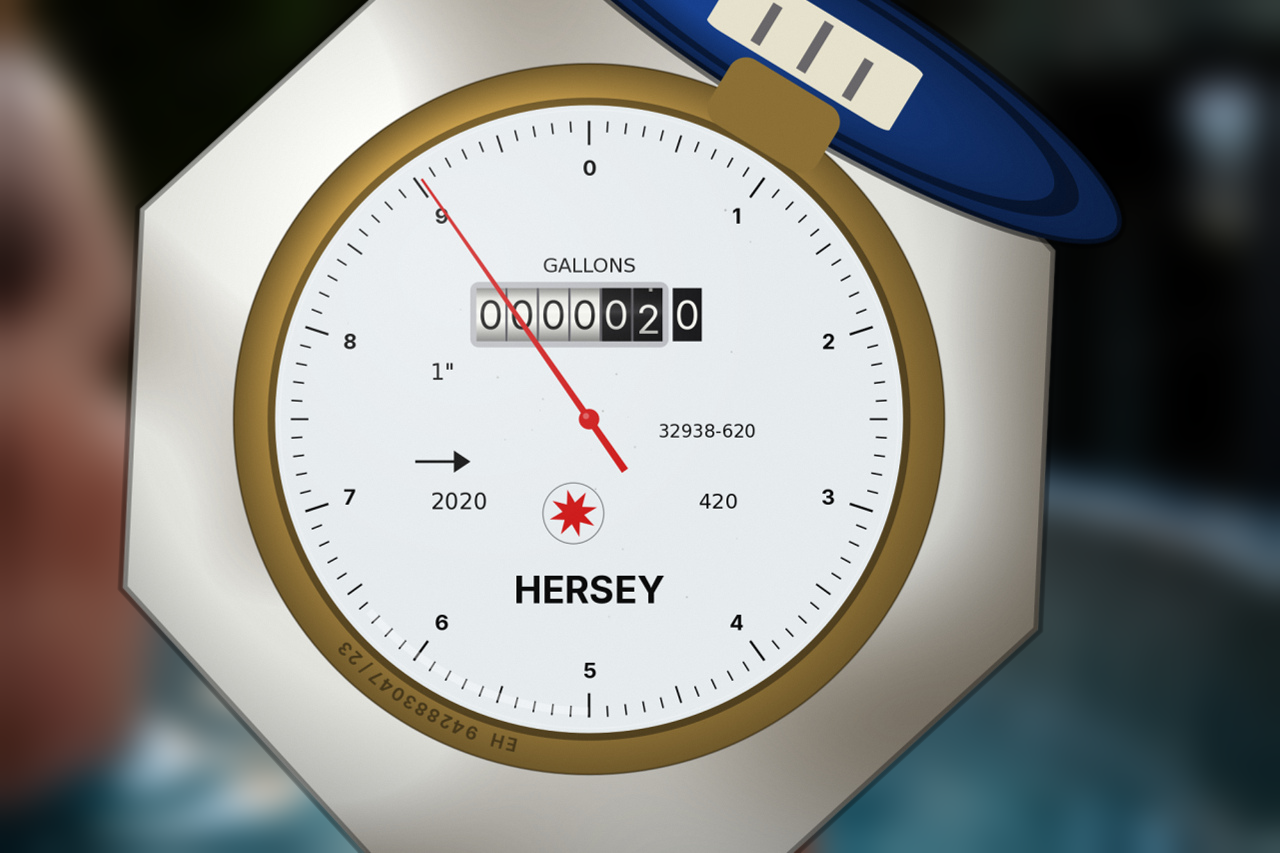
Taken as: 19.0 gal
